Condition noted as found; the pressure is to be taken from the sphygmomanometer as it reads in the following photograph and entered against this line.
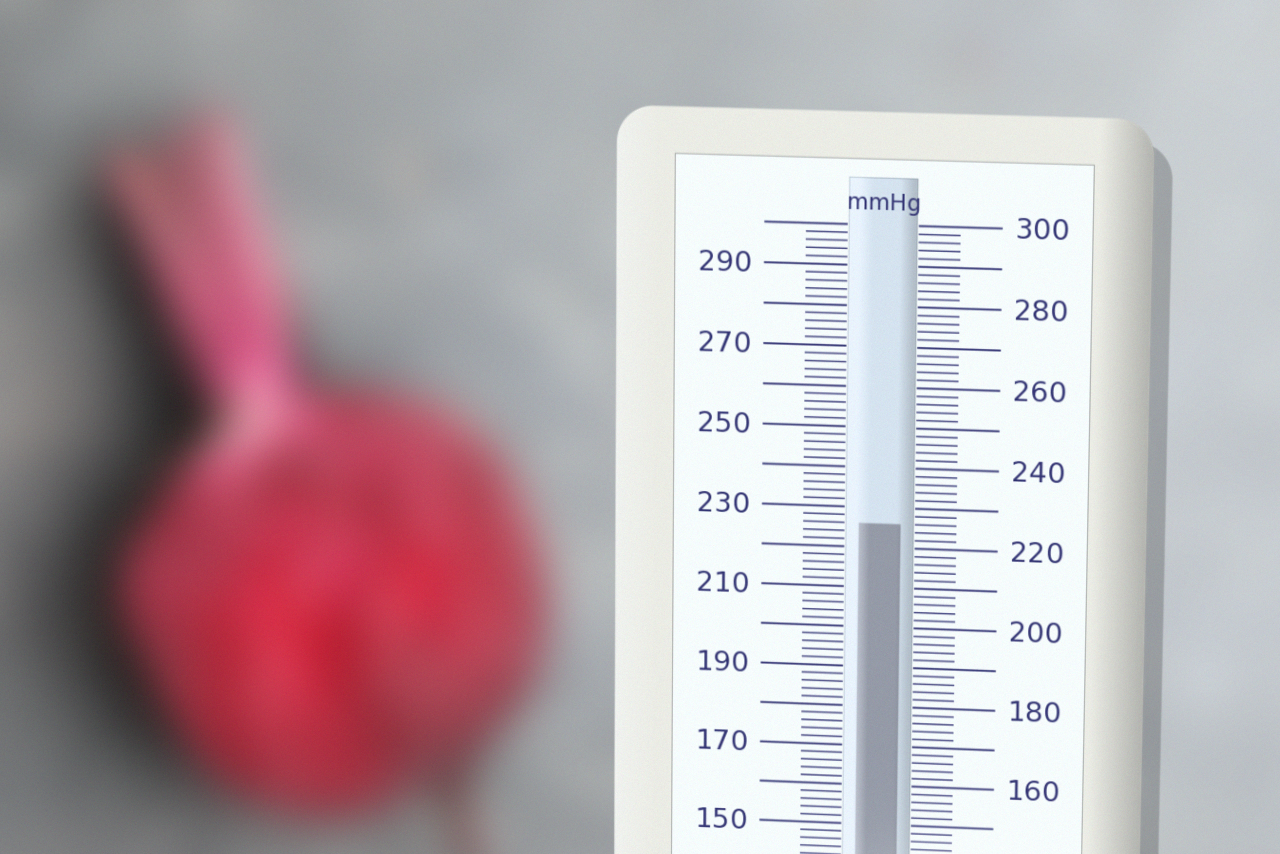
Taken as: 226 mmHg
